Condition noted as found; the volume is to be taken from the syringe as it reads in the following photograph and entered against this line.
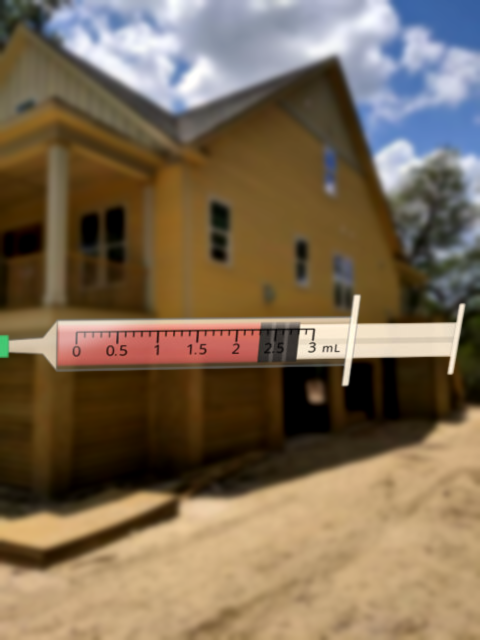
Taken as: 2.3 mL
